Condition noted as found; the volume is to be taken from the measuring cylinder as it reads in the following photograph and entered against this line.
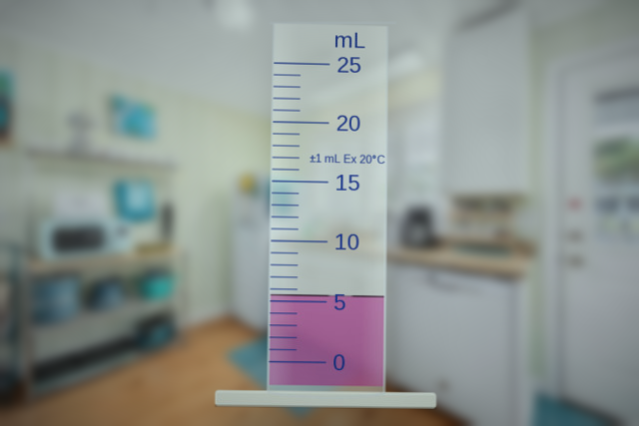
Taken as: 5.5 mL
